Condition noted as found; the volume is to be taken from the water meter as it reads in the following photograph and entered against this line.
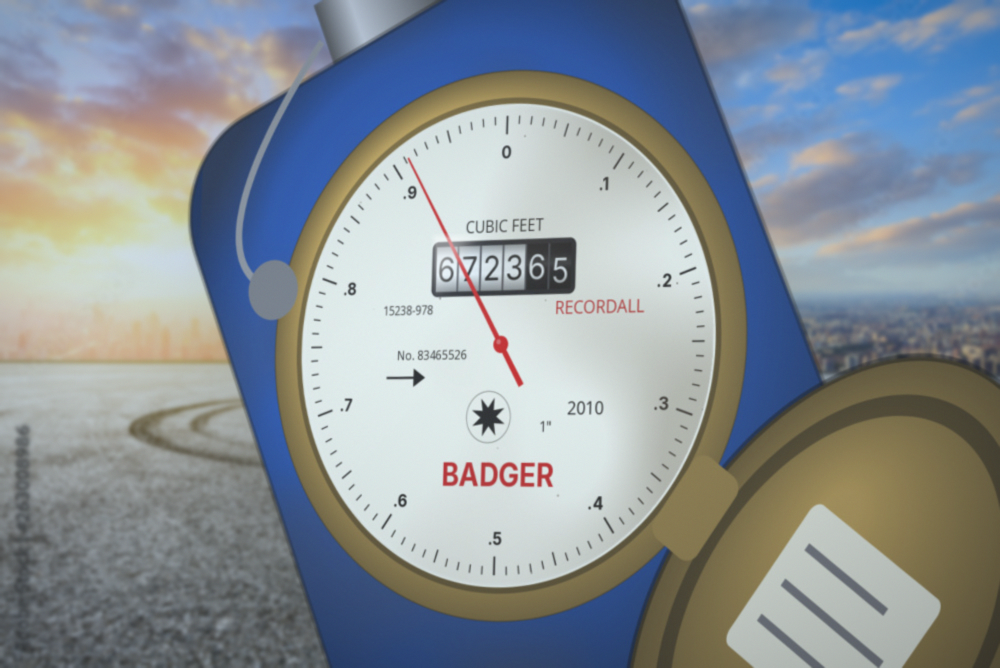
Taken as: 672364.91 ft³
